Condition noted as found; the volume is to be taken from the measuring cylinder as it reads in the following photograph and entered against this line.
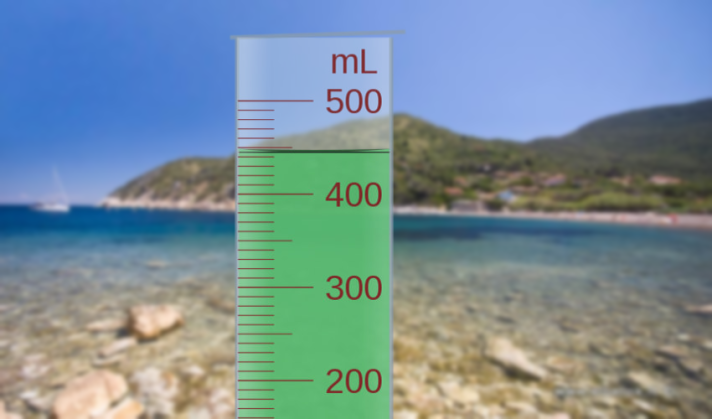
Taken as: 445 mL
